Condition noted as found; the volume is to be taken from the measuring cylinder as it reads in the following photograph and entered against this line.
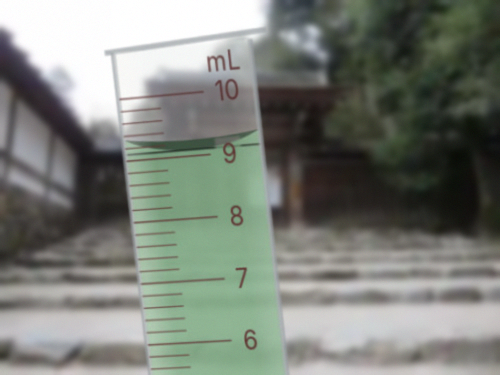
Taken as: 9.1 mL
